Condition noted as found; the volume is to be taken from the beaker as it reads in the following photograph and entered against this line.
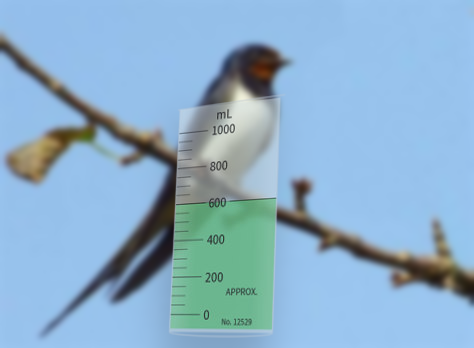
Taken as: 600 mL
